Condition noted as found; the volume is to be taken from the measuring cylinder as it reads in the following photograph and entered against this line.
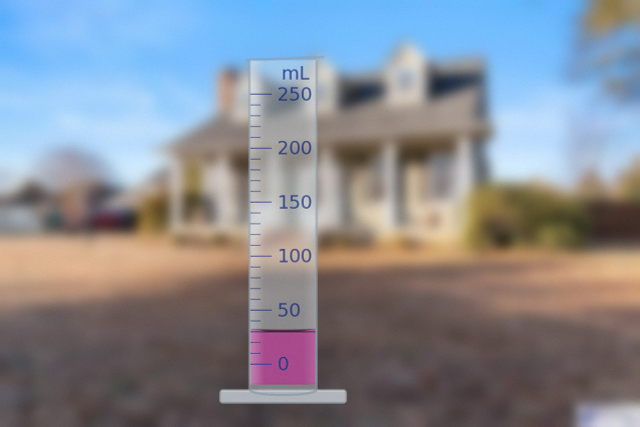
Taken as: 30 mL
